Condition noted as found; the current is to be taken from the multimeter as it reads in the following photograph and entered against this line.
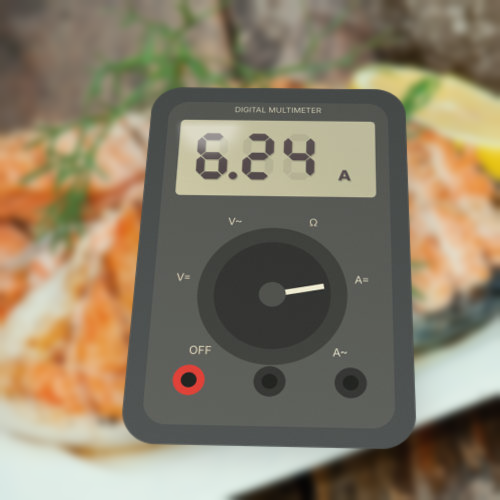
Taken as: 6.24 A
